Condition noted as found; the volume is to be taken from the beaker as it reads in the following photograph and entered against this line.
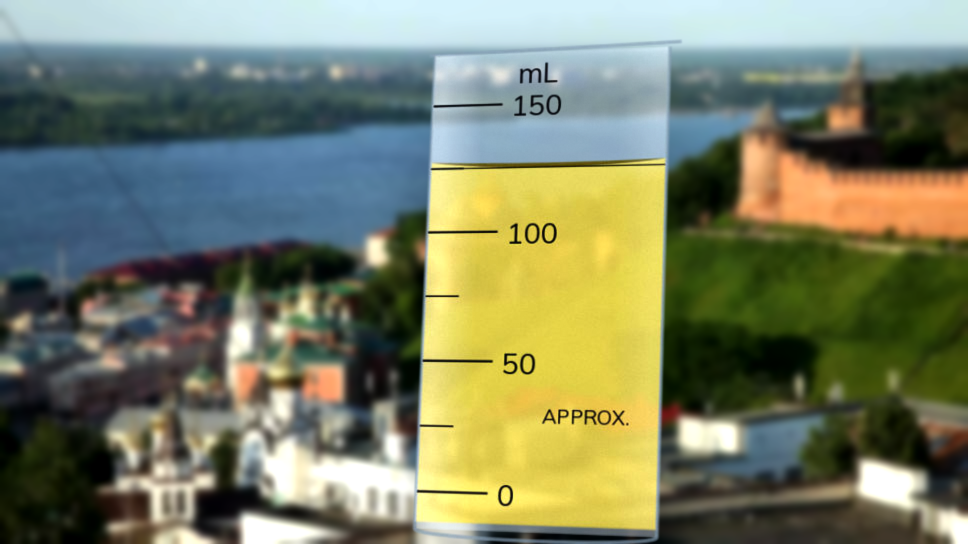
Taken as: 125 mL
